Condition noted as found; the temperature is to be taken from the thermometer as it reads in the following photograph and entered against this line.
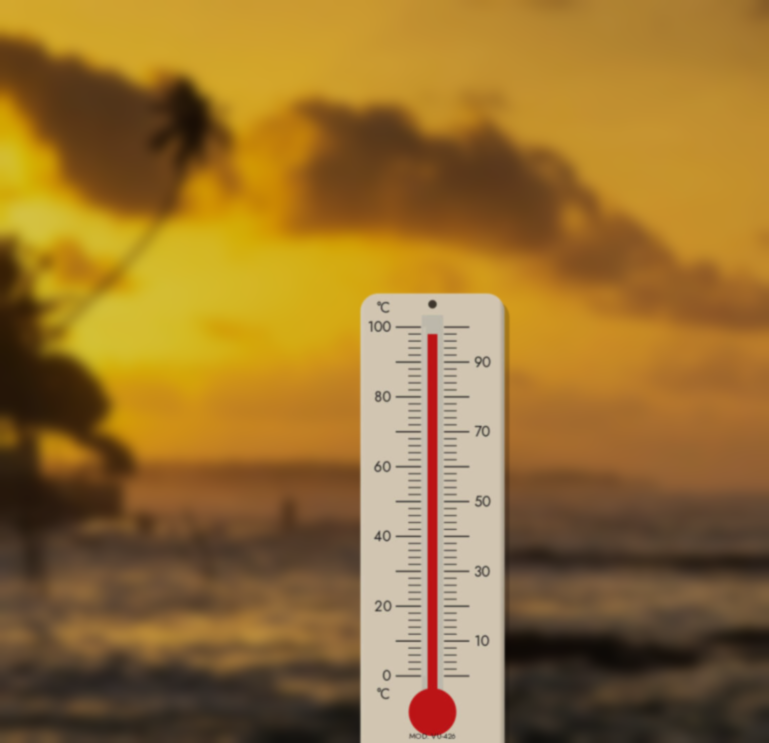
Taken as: 98 °C
